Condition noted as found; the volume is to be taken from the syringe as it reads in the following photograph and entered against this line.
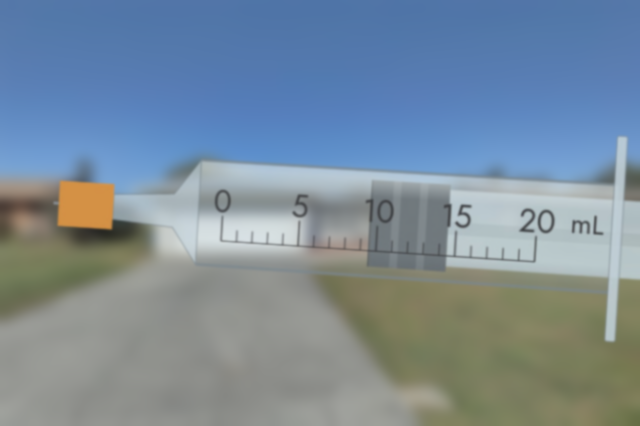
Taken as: 9.5 mL
